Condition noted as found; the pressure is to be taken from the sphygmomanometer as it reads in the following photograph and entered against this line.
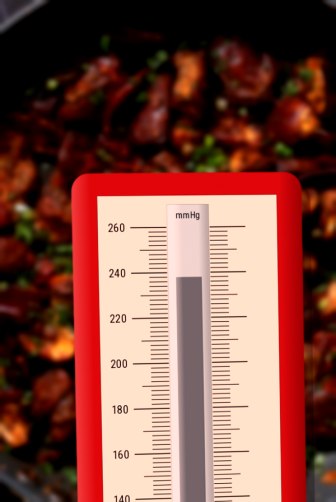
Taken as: 238 mmHg
